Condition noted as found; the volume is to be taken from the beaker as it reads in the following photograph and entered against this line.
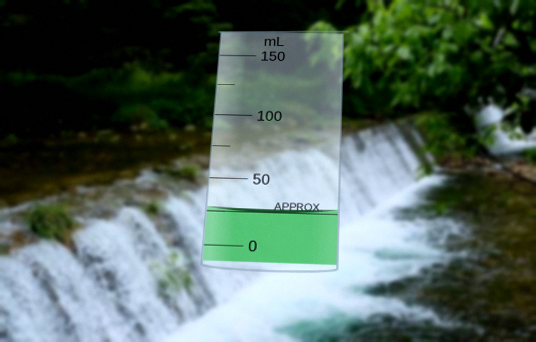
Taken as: 25 mL
